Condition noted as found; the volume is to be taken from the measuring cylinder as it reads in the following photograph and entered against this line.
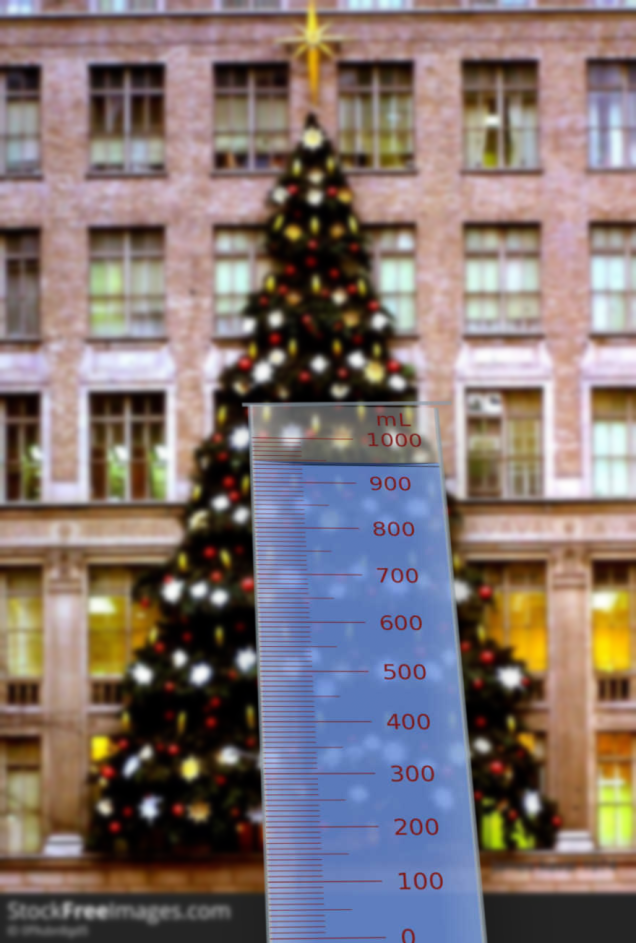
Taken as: 940 mL
